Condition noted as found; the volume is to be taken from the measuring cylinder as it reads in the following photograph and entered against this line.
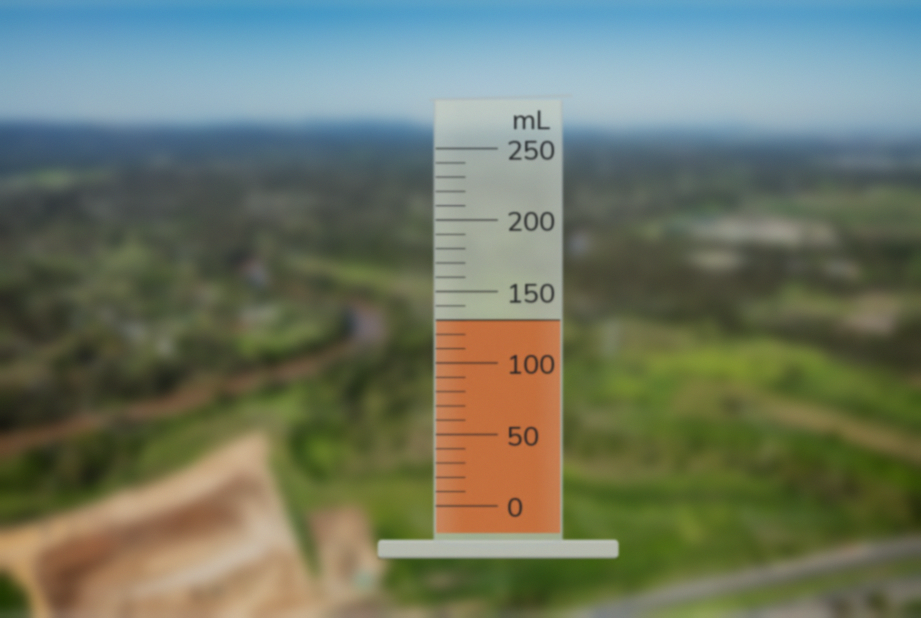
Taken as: 130 mL
